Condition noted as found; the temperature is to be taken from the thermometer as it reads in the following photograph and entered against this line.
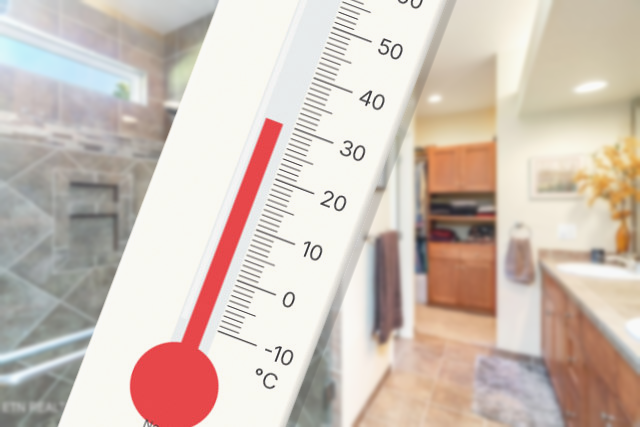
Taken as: 30 °C
